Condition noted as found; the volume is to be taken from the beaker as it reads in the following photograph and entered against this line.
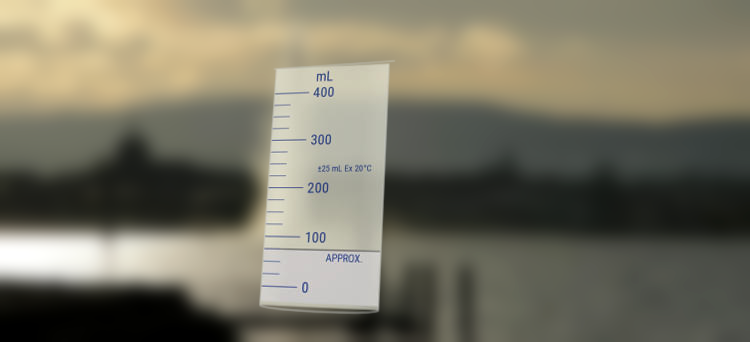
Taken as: 75 mL
